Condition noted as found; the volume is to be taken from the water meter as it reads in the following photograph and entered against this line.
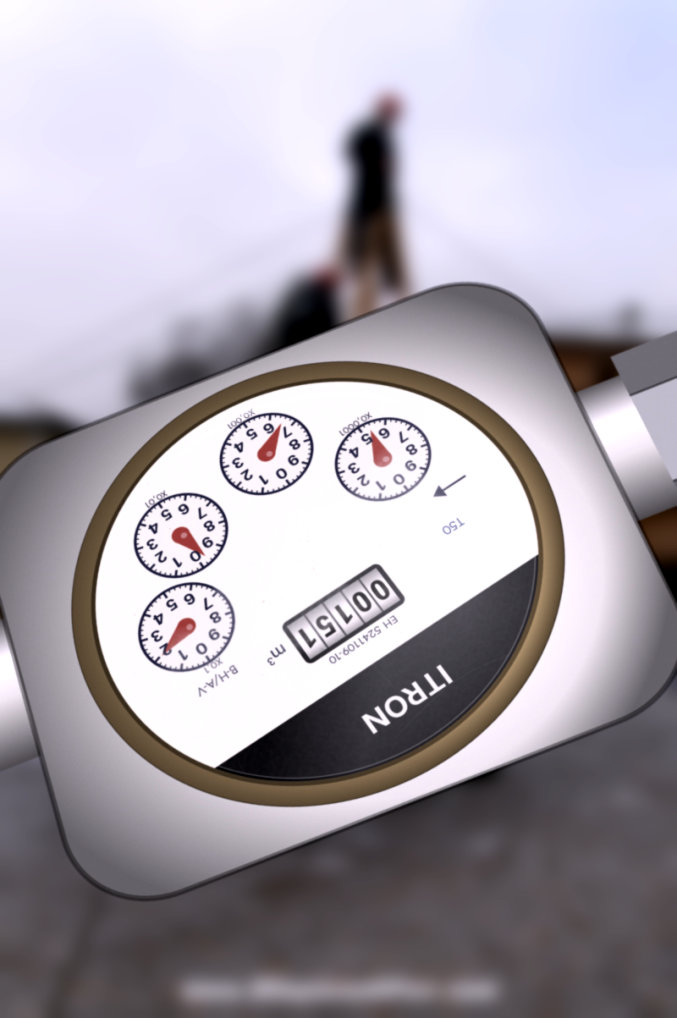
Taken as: 151.1965 m³
